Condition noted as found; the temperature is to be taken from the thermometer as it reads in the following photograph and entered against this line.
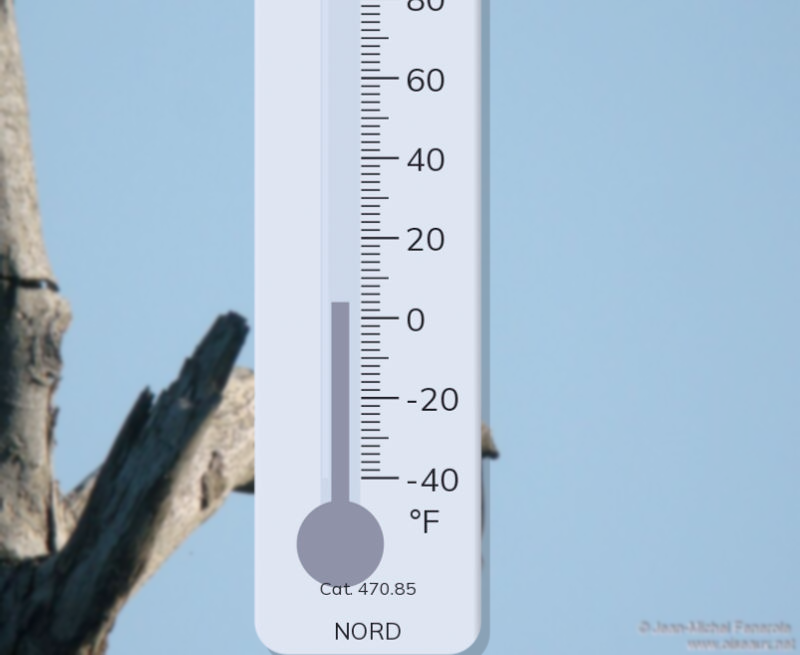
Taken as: 4 °F
